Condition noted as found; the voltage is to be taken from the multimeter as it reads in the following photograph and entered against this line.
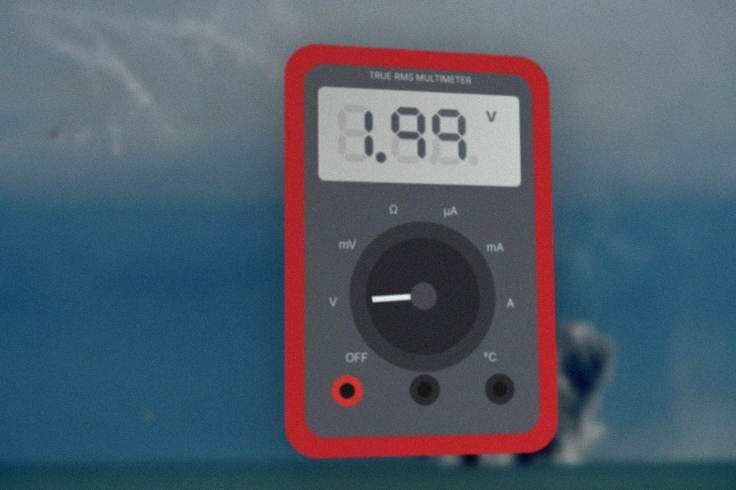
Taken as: 1.99 V
